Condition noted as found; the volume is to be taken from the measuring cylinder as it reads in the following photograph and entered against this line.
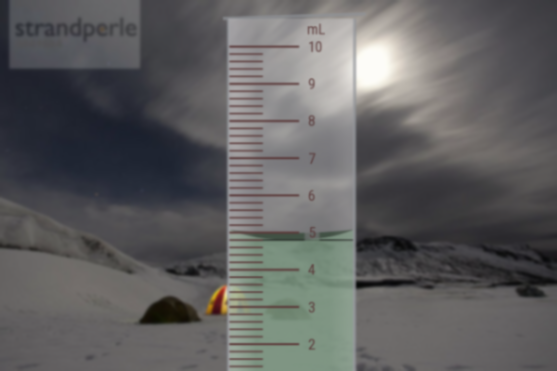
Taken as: 4.8 mL
